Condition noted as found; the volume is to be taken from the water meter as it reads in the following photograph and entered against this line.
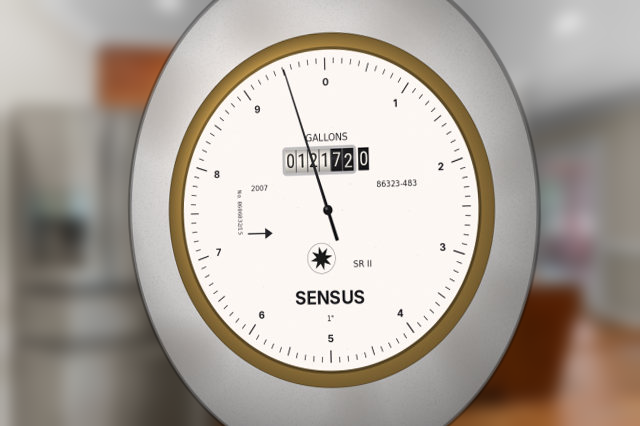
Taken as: 121719.5 gal
